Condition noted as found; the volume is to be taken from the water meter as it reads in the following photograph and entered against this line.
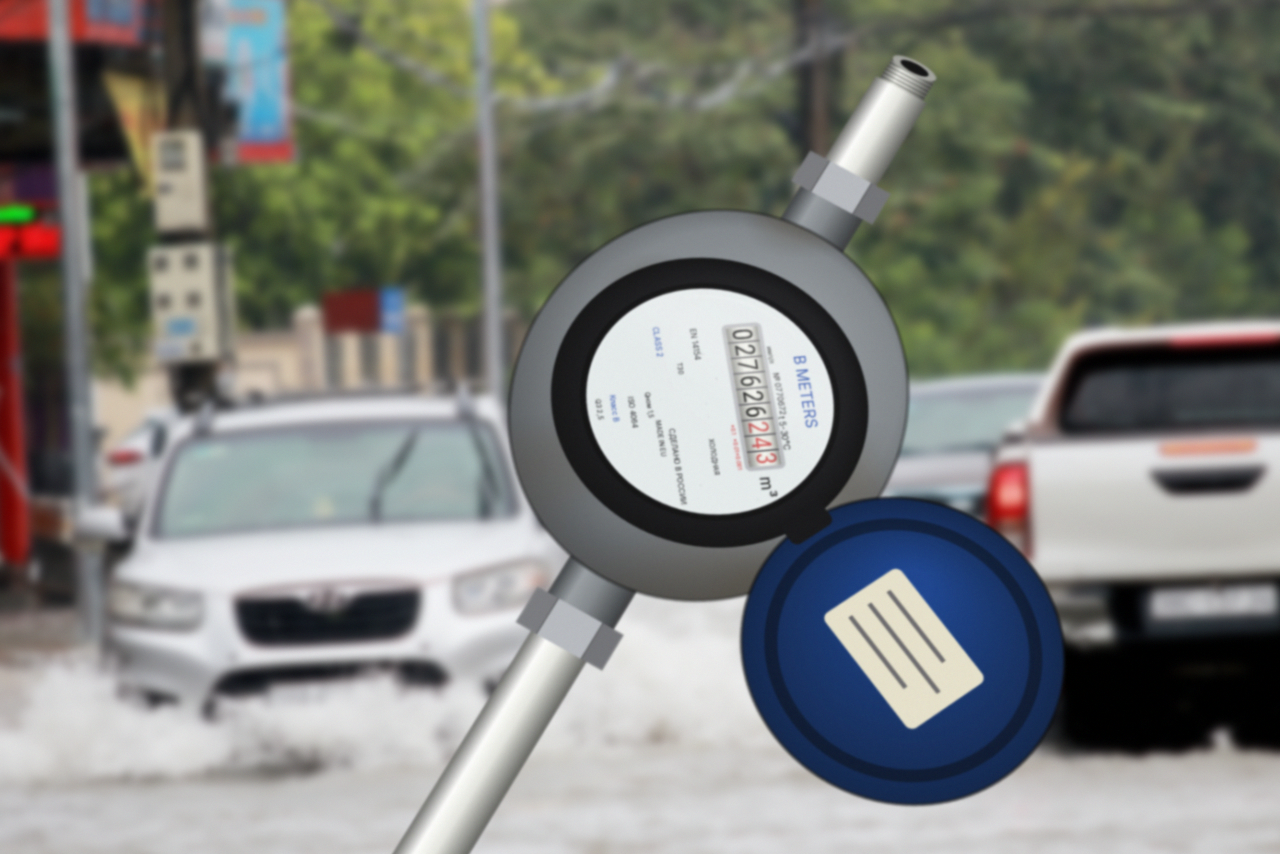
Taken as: 27626.243 m³
